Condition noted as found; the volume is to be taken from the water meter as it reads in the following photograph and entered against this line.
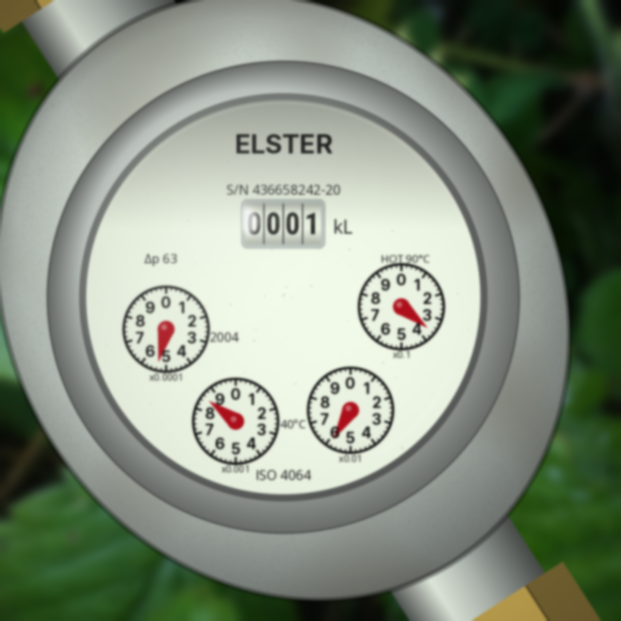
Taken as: 1.3585 kL
